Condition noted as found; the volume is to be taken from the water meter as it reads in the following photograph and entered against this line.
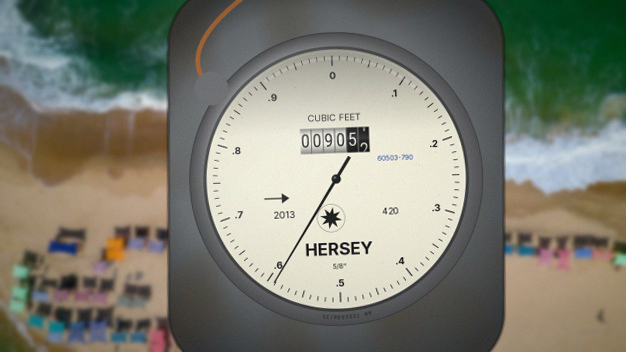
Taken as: 9051.59 ft³
